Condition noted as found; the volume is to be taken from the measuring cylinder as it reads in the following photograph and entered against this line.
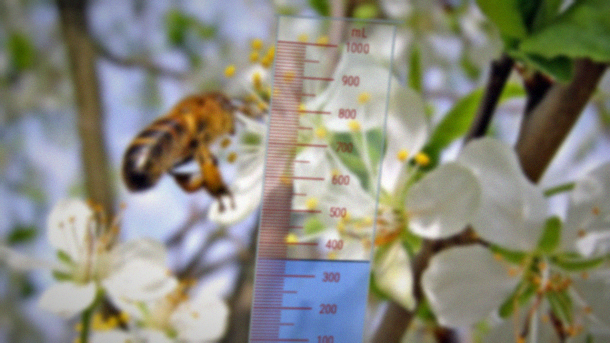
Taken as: 350 mL
